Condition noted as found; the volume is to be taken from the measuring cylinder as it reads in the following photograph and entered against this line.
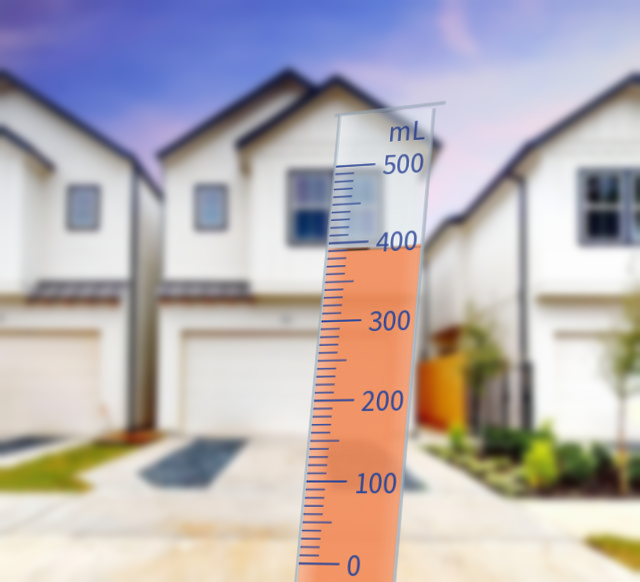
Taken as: 390 mL
